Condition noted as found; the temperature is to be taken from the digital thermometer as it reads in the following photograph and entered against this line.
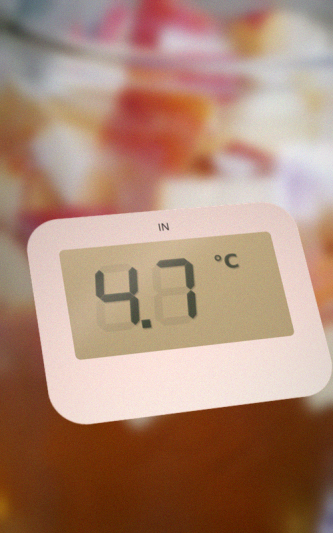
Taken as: 4.7 °C
